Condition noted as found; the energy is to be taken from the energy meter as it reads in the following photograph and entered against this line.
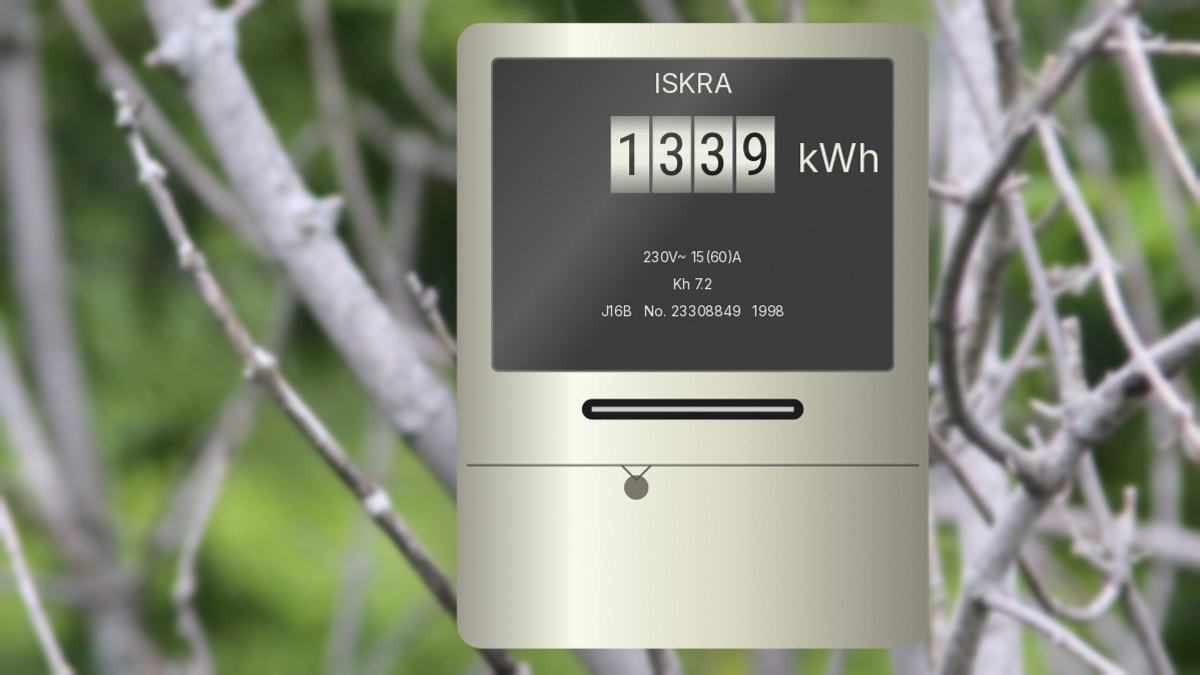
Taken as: 1339 kWh
